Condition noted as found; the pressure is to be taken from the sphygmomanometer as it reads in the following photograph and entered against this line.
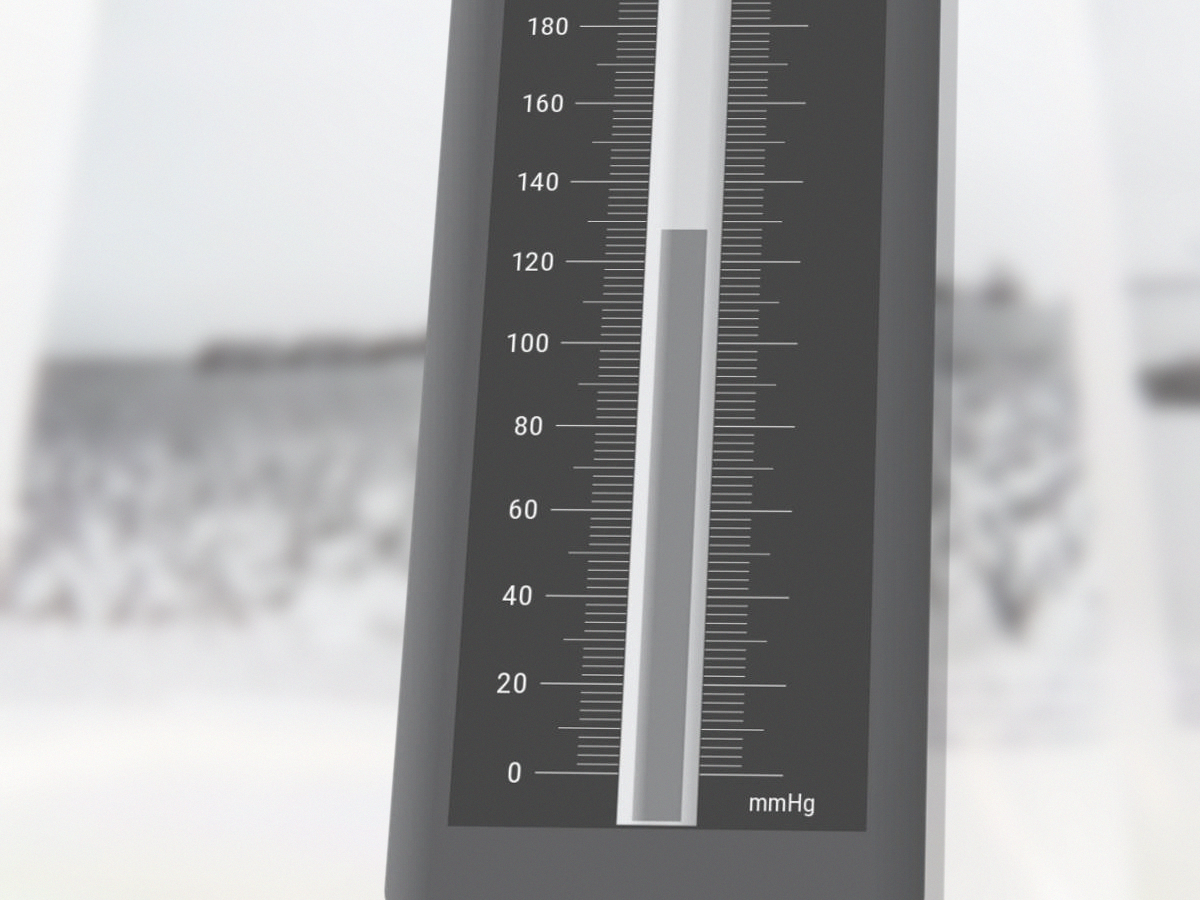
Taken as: 128 mmHg
